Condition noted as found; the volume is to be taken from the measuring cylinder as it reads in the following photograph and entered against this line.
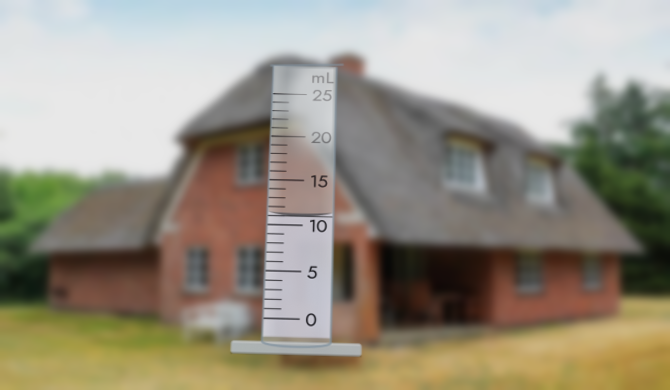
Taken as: 11 mL
